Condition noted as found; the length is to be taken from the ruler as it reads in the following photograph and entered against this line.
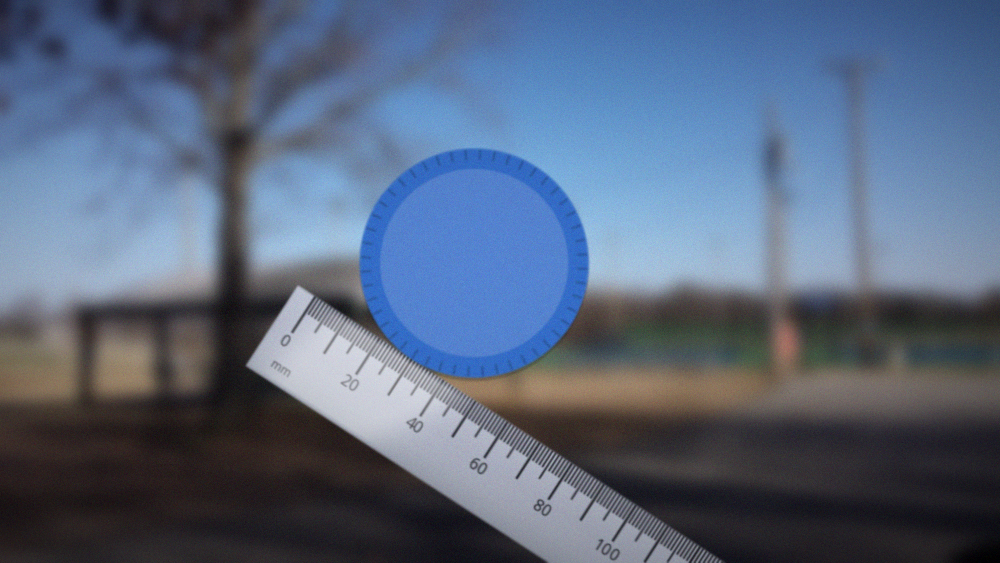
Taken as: 60 mm
